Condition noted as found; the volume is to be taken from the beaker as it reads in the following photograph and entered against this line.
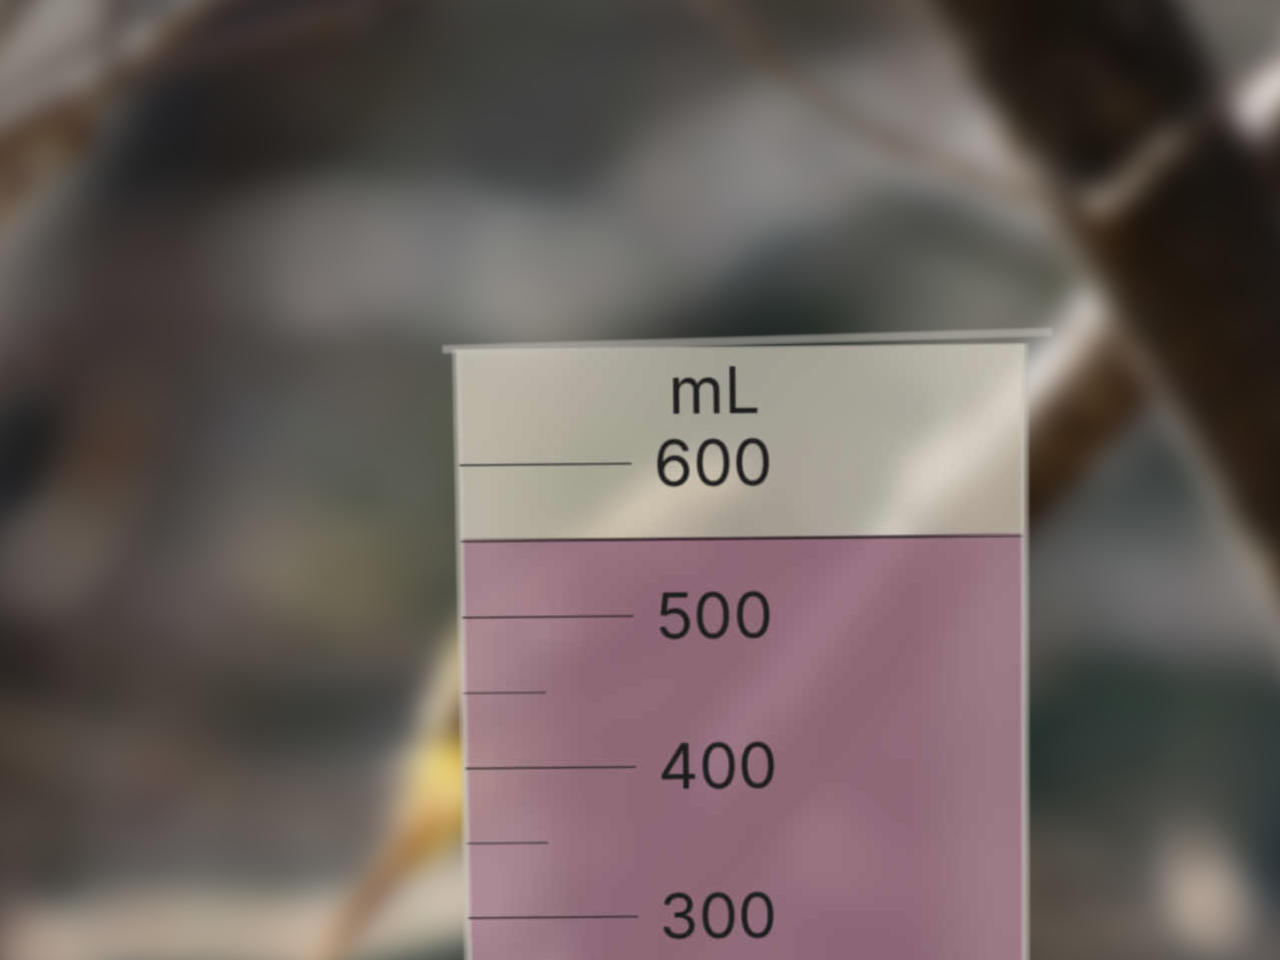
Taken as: 550 mL
